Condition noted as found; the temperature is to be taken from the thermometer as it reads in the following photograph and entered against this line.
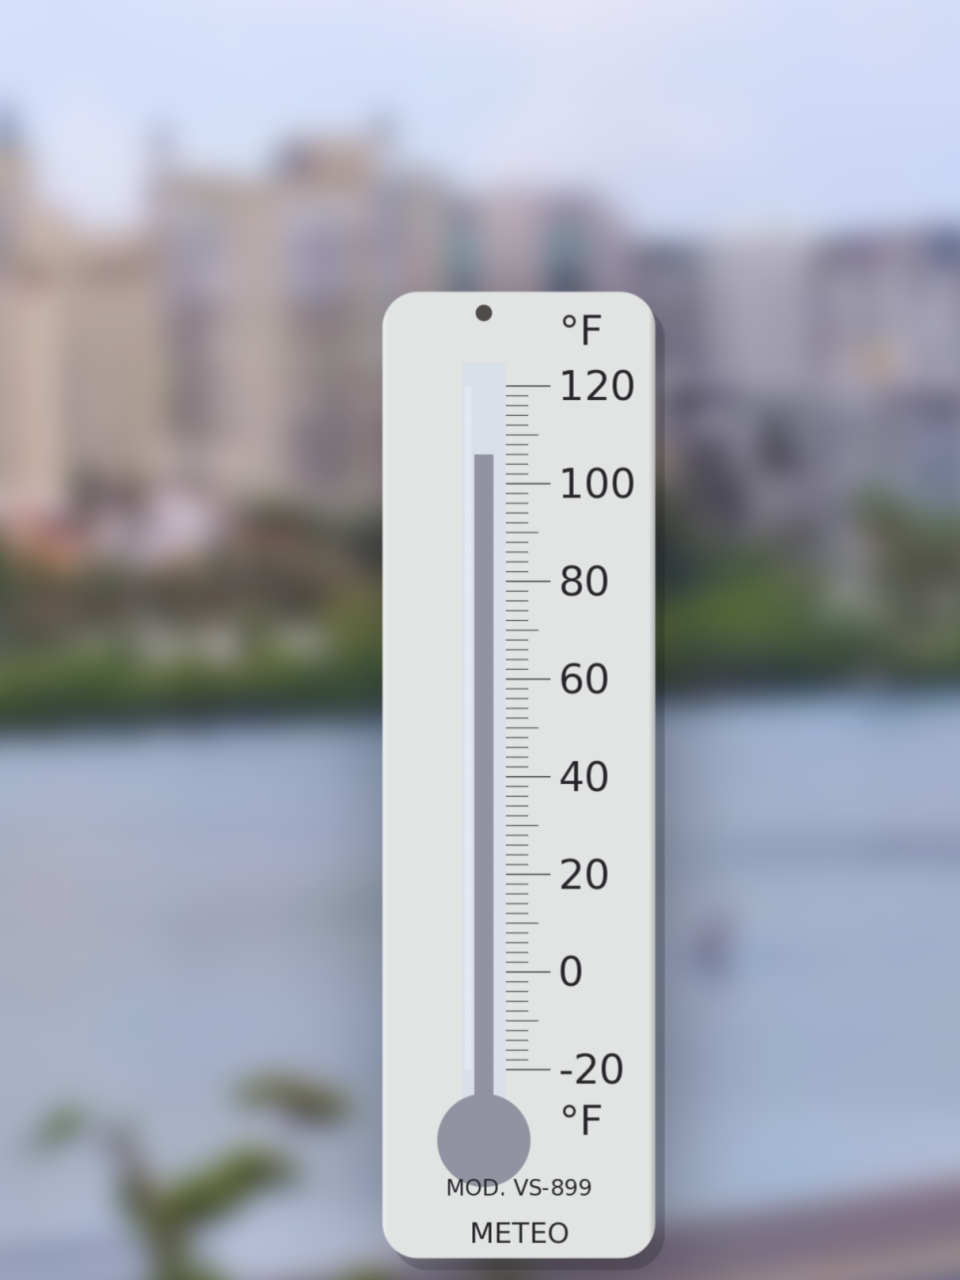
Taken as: 106 °F
